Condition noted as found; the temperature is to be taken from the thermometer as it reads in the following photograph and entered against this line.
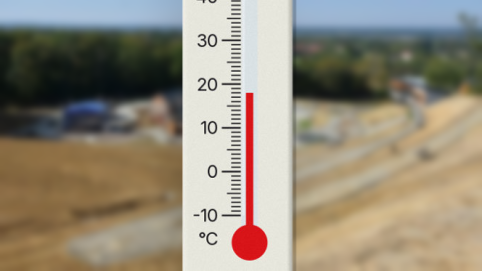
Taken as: 18 °C
